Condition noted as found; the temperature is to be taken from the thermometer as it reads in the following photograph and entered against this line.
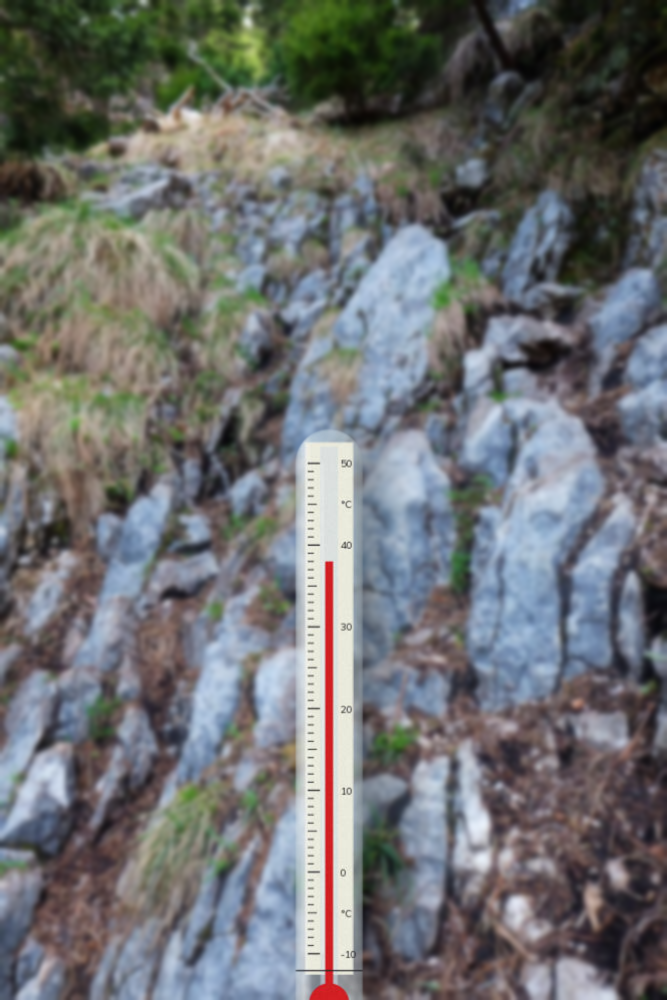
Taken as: 38 °C
